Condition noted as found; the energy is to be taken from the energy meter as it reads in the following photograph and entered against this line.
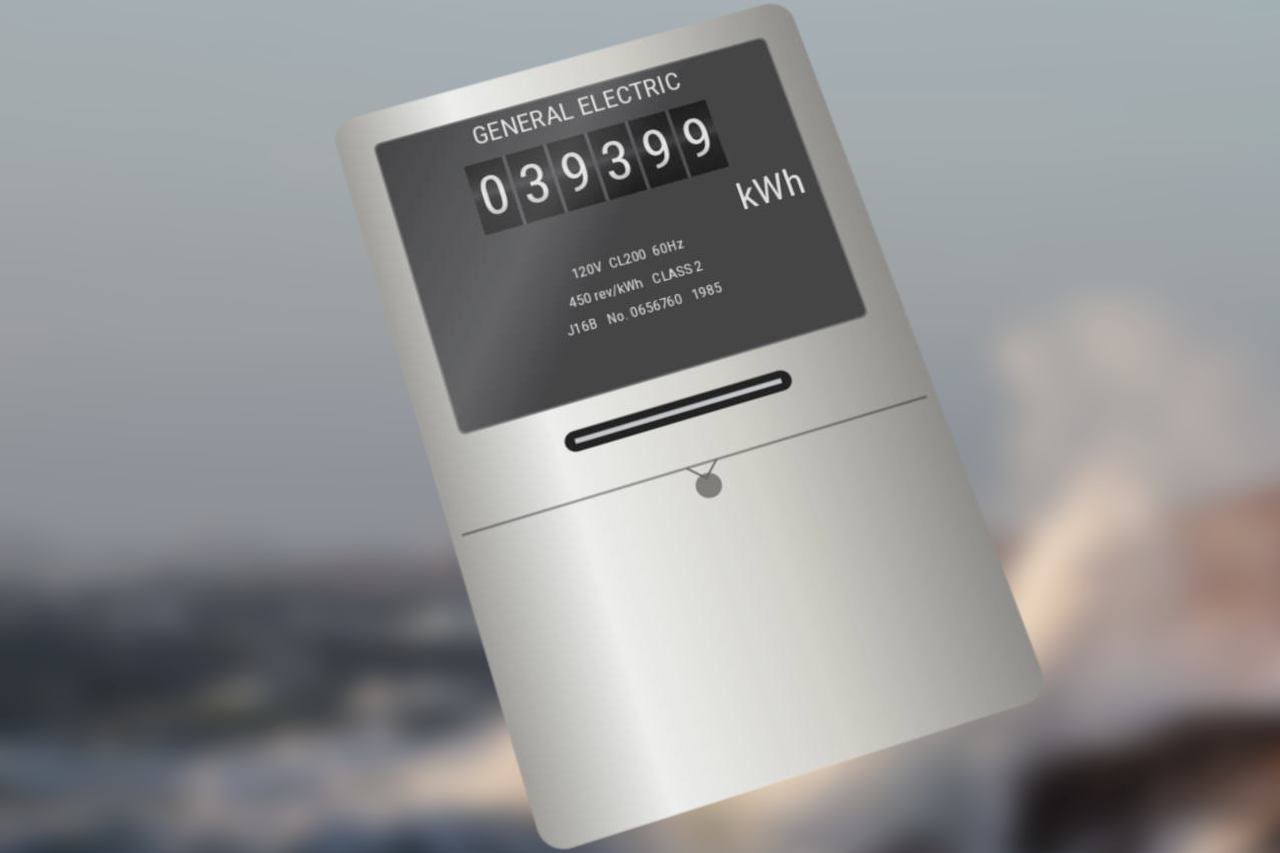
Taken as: 39399 kWh
